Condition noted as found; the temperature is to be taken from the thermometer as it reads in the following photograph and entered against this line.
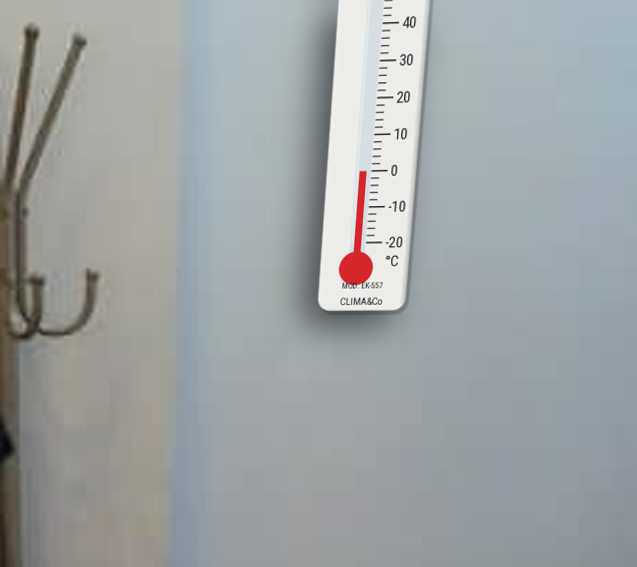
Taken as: 0 °C
